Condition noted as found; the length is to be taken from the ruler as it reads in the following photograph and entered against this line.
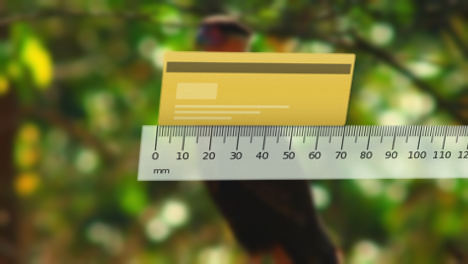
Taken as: 70 mm
